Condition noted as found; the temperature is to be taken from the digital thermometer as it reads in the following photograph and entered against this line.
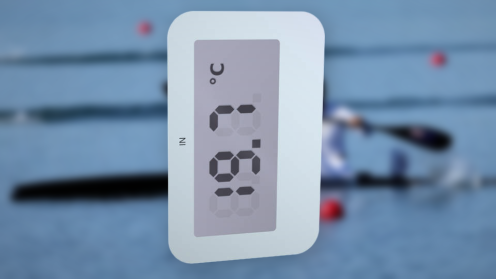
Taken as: 19.7 °C
